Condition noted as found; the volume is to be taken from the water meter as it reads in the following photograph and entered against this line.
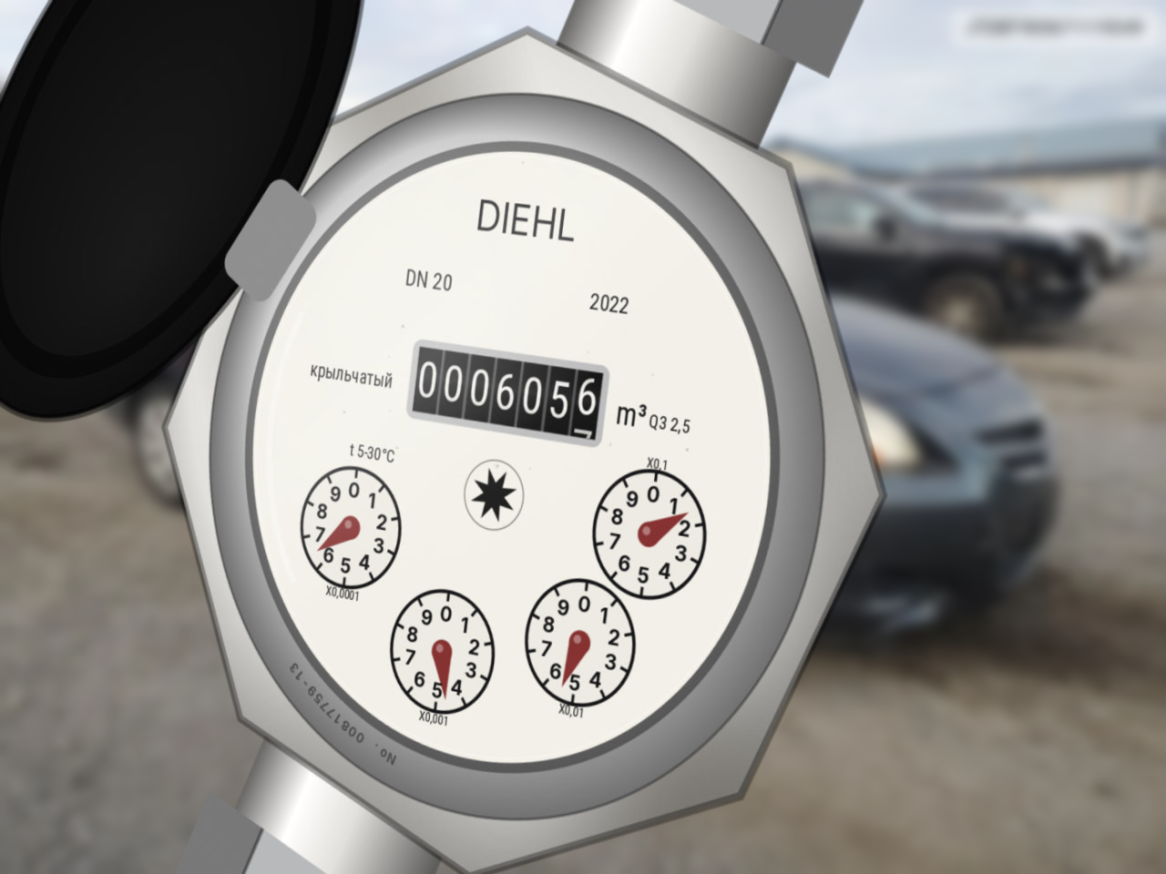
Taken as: 6056.1546 m³
